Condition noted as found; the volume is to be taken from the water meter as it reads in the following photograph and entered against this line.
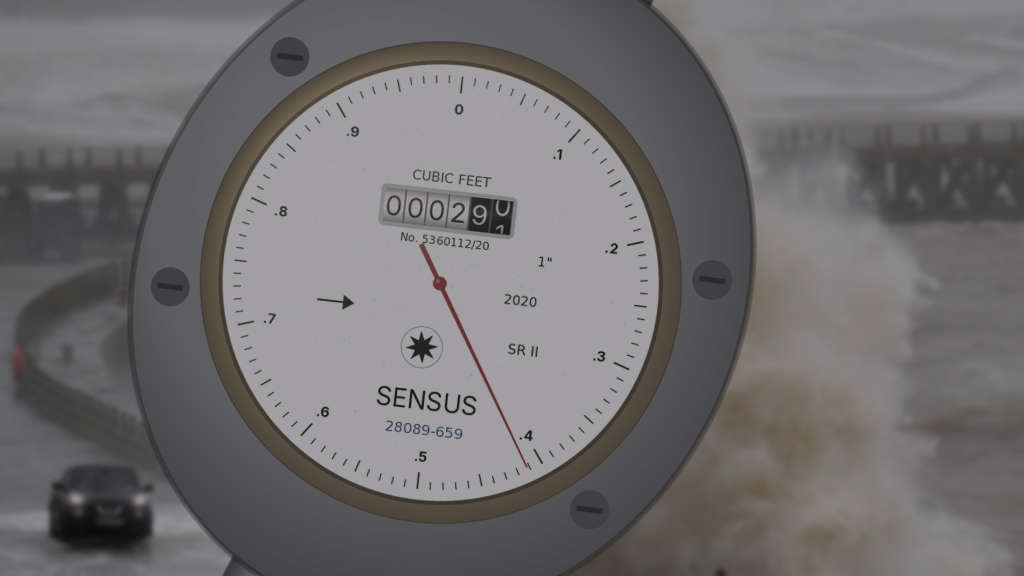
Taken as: 290.41 ft³
